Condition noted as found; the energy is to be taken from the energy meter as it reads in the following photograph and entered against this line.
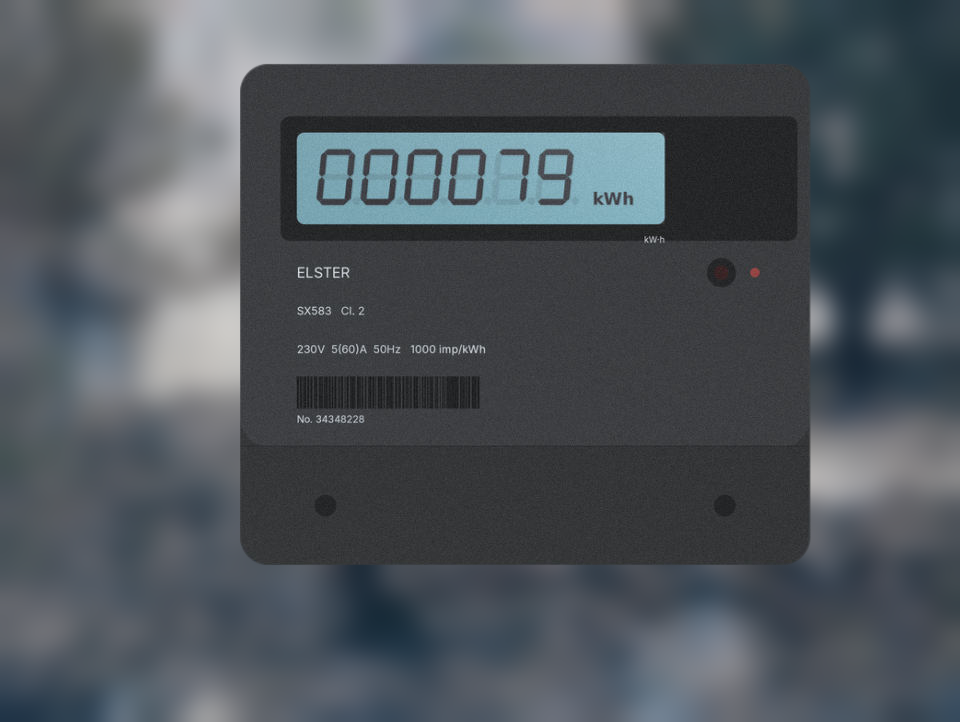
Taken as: 79 kWh
